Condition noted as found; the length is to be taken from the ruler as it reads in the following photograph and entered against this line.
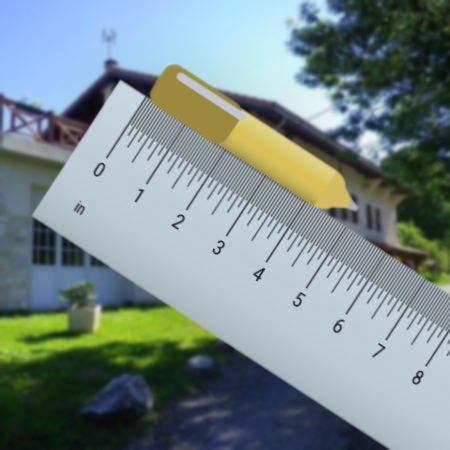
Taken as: 5 in
